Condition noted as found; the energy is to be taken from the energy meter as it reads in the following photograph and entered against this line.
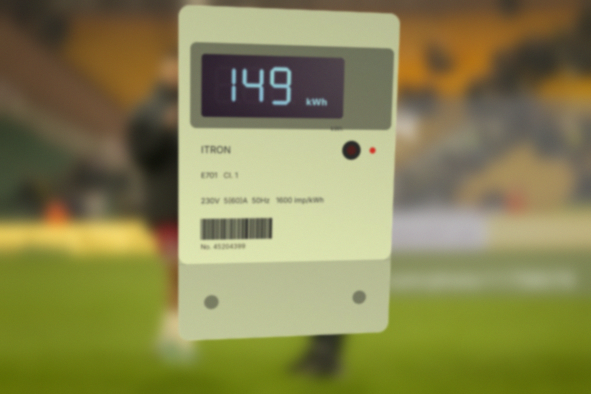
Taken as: 149 kWh
